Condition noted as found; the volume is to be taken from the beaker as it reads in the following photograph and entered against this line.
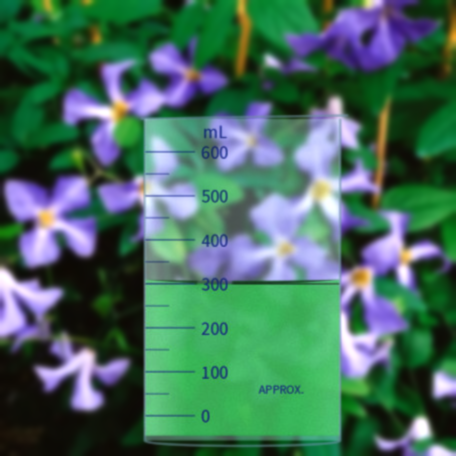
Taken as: 300 mL
